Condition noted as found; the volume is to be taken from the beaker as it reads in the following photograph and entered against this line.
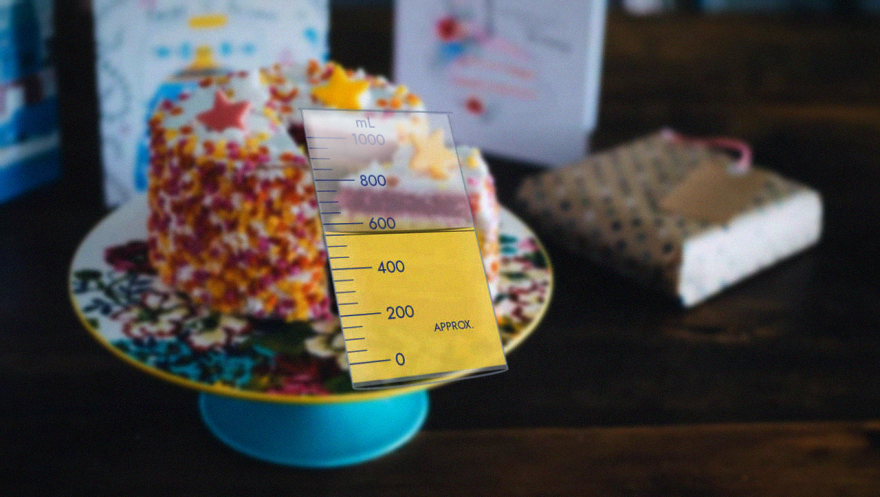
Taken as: 550 mL
